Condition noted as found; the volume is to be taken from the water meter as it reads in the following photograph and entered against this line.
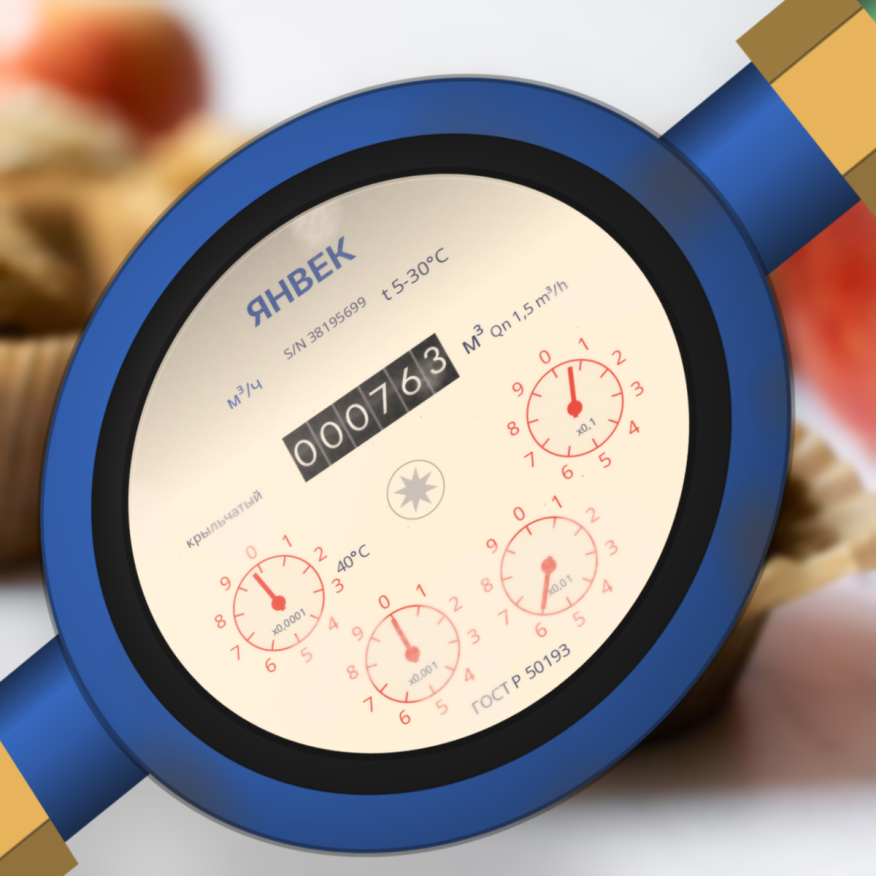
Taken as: 763.0599 m³
